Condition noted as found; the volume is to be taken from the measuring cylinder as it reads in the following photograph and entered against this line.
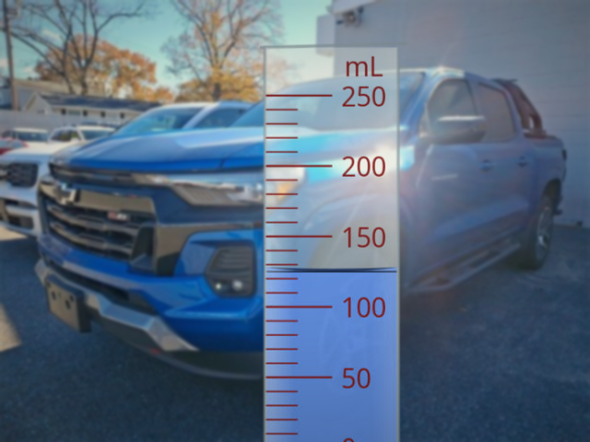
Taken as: 125 mL
